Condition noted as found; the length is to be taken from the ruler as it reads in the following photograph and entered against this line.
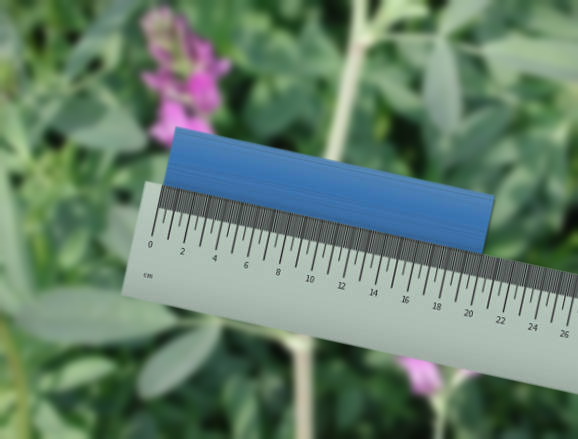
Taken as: 20 cm
